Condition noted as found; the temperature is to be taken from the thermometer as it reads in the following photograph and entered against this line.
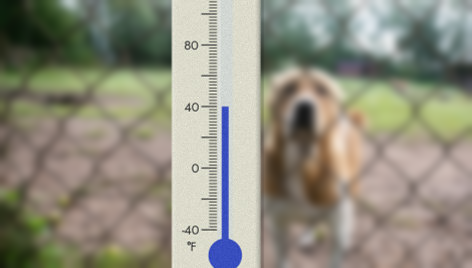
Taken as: 40 °F
